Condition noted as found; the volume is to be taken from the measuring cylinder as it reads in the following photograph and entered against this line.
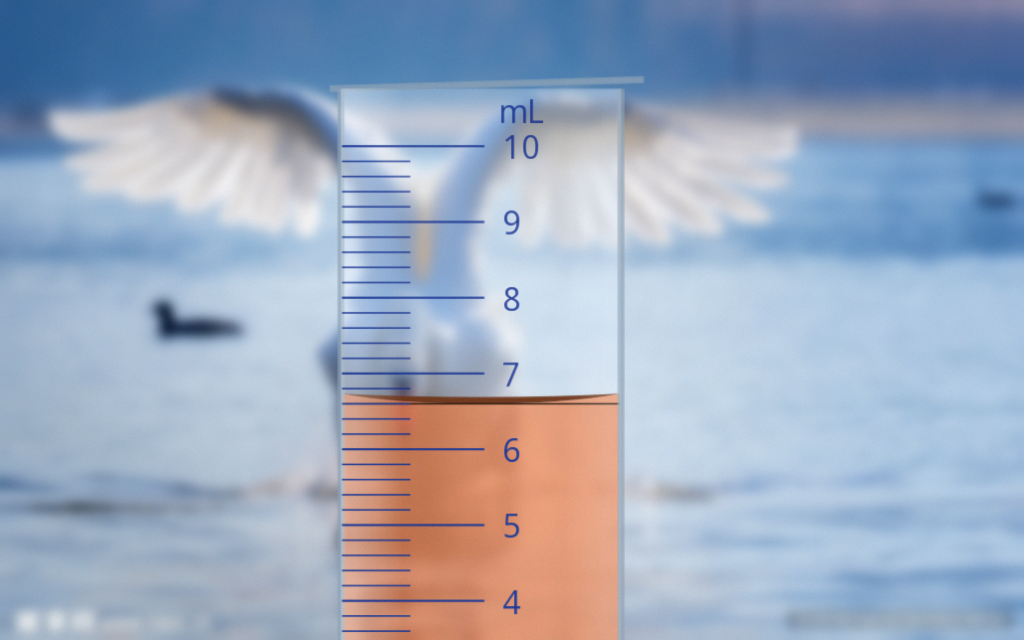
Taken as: 6.6 mL
